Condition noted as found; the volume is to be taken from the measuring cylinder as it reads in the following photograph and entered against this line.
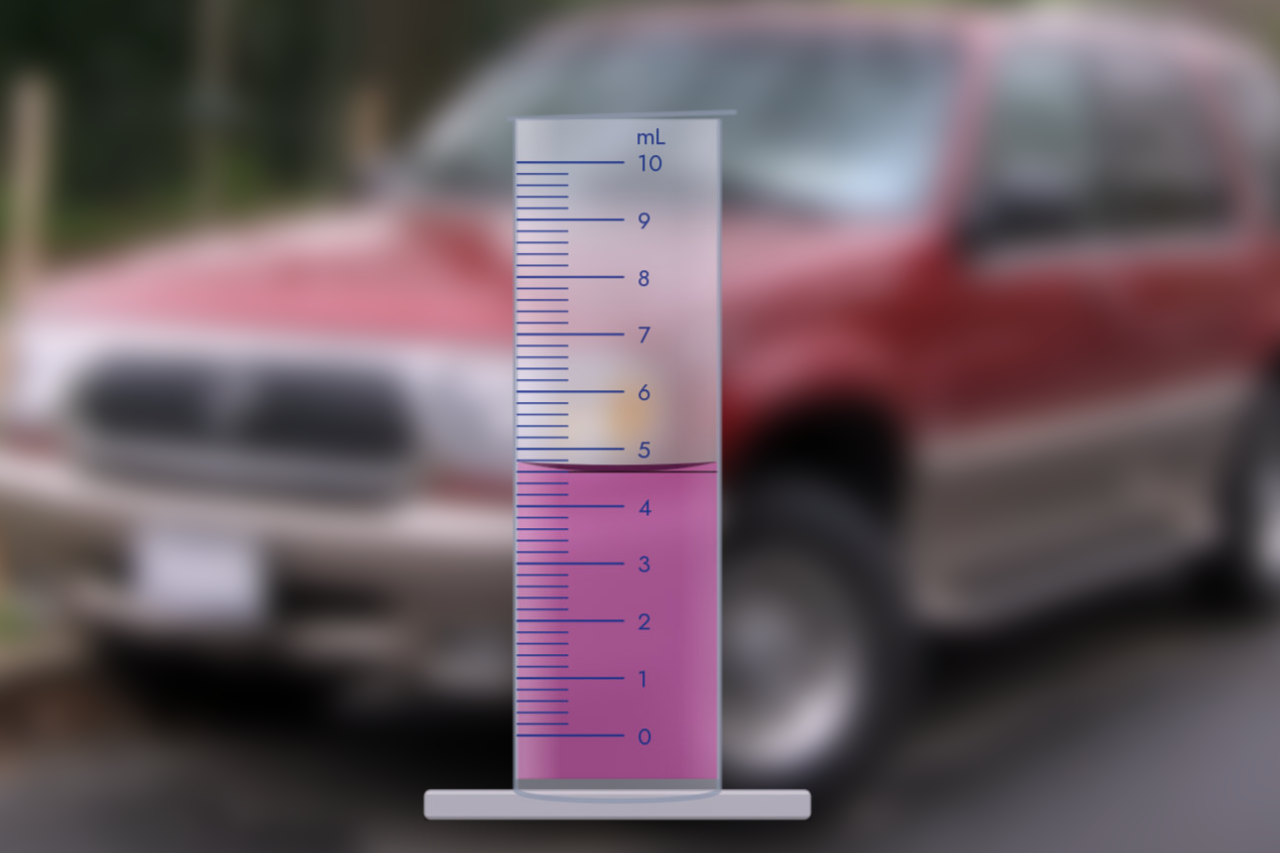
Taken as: 4.6 mL
